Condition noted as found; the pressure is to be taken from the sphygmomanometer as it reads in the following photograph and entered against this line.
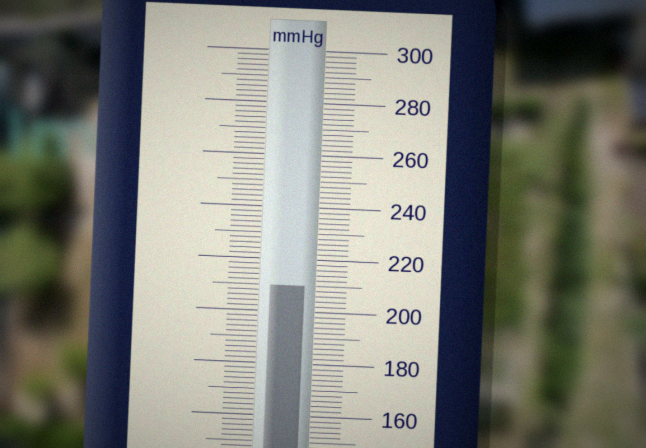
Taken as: 210 mmHg
